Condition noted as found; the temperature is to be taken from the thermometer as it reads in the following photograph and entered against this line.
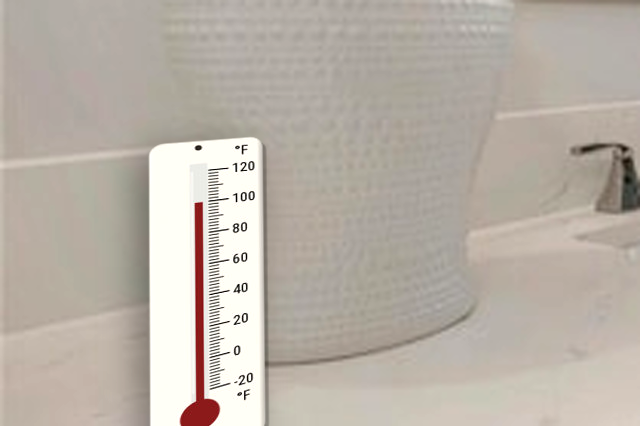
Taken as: 100 °F
